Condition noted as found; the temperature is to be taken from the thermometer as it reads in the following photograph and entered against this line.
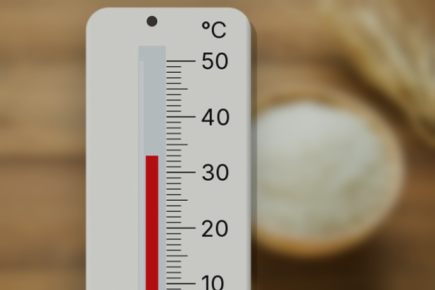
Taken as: 33 °C
